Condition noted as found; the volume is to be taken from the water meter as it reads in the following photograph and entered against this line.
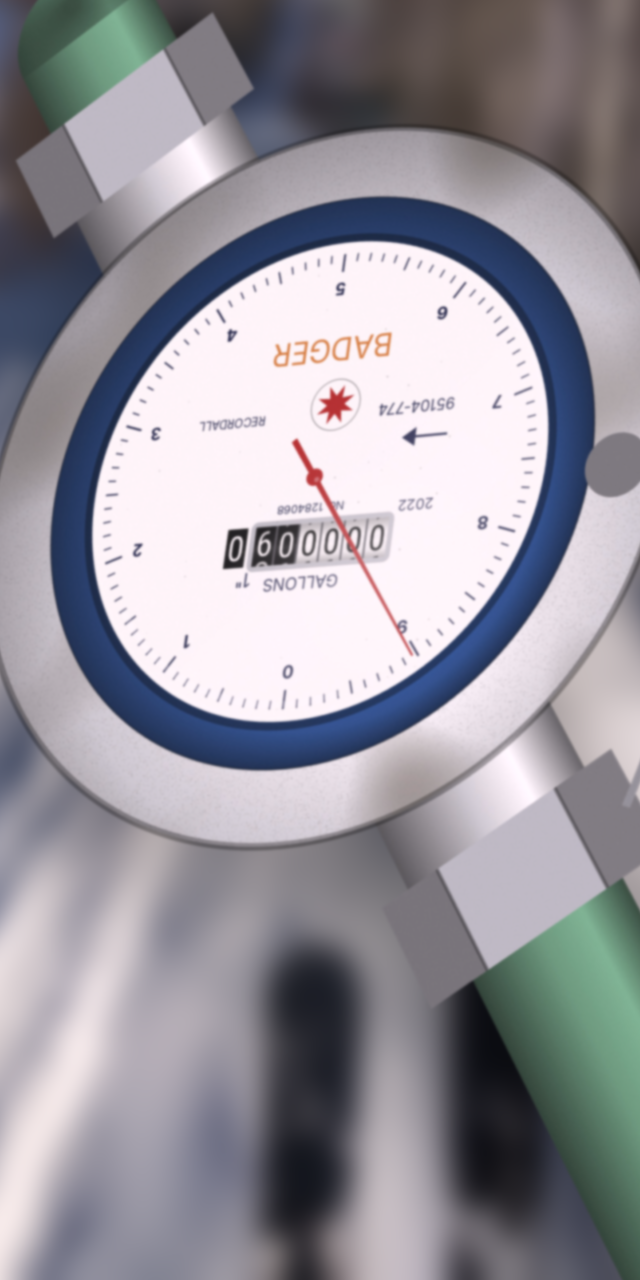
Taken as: 89.0 gal
